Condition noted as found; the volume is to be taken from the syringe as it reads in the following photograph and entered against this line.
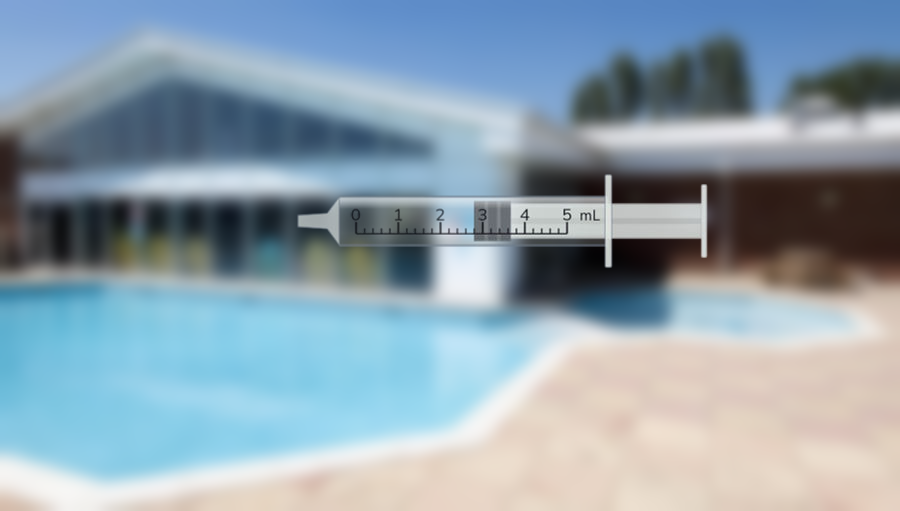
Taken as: 2.8 mL
